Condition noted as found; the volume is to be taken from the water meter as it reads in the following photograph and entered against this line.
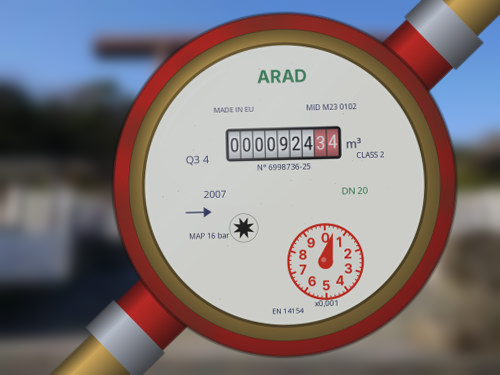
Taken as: 924.340 m³
